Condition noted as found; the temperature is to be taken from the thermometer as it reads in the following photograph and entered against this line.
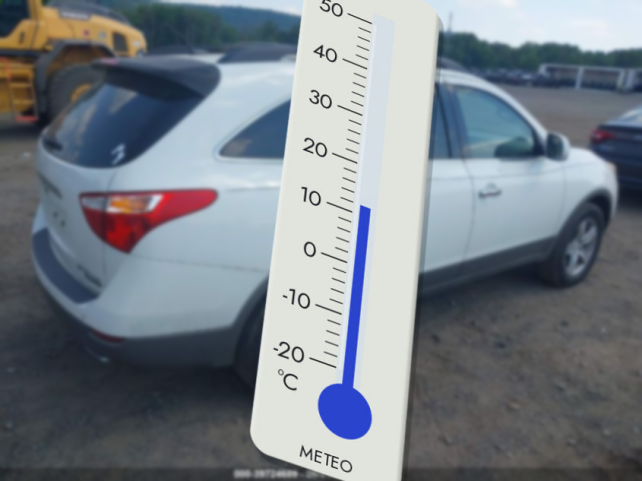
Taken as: 12 °C
